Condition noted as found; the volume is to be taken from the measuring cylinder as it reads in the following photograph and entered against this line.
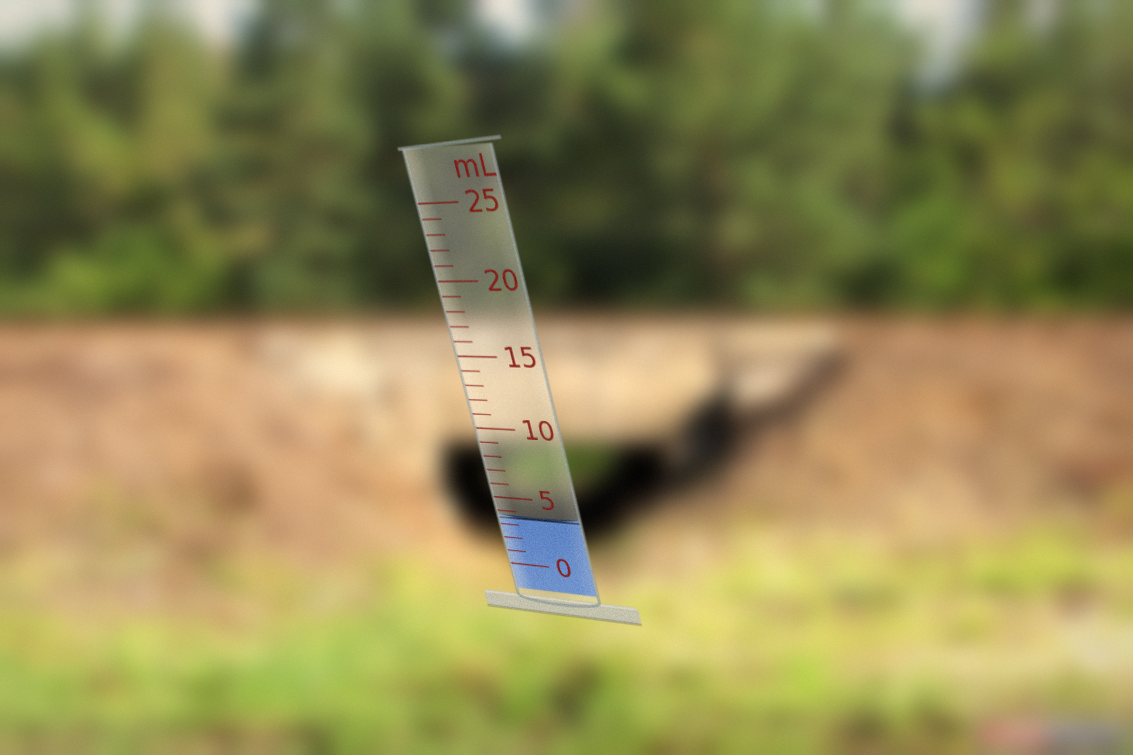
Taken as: 3.5 mL
